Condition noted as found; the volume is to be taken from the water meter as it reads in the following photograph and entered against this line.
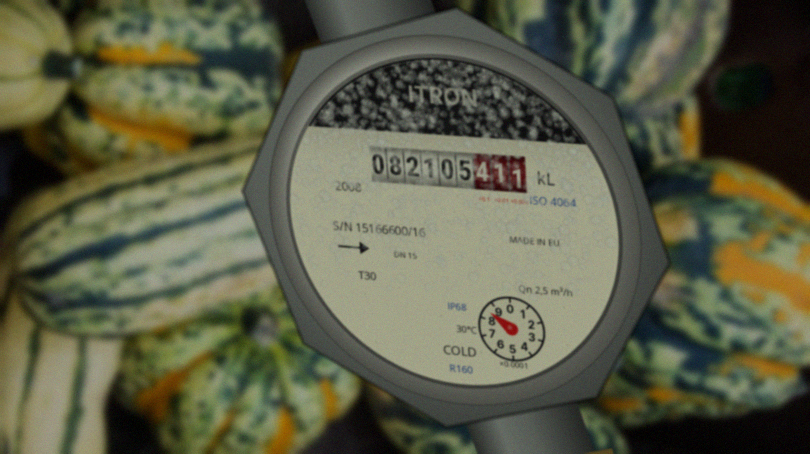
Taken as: 82105.4108 kL
